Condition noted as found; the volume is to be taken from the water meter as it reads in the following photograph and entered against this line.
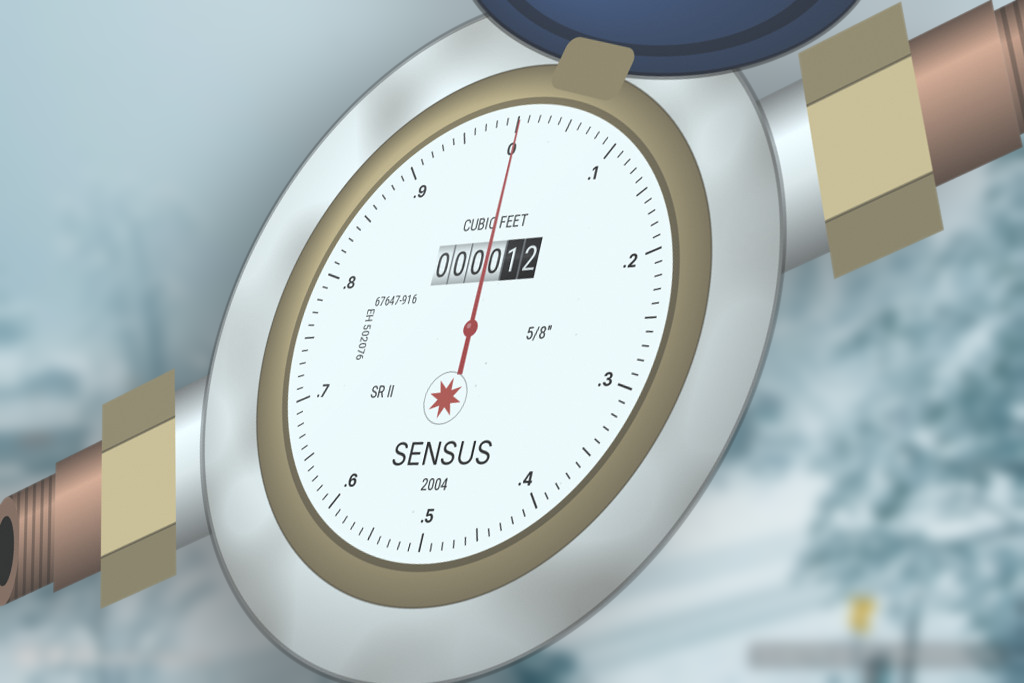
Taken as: 12.00 ft³
